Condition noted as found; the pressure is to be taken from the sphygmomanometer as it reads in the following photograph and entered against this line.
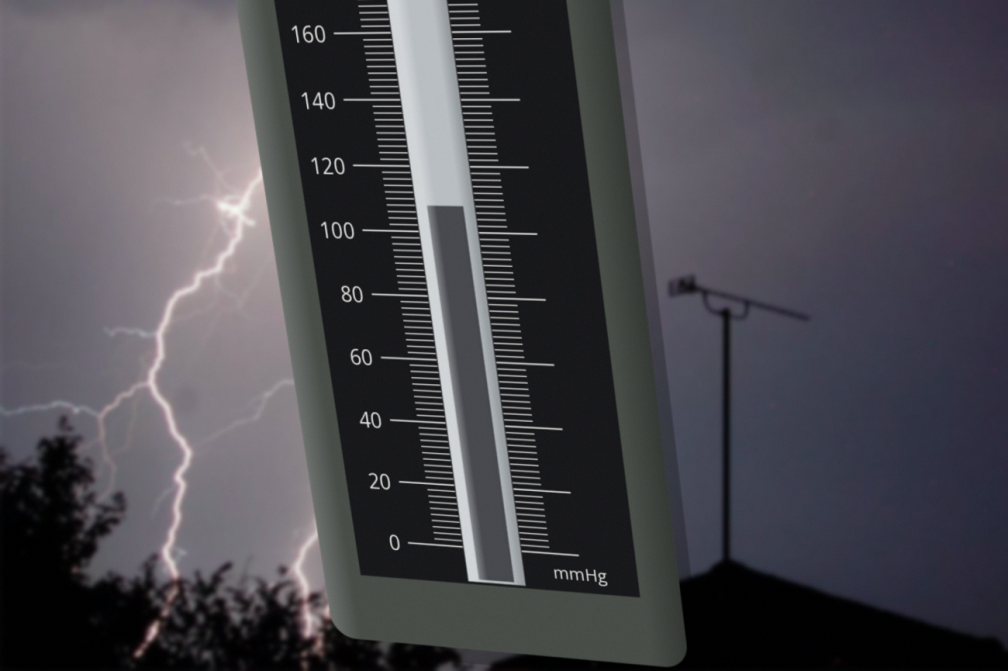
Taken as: 108 mmHg
